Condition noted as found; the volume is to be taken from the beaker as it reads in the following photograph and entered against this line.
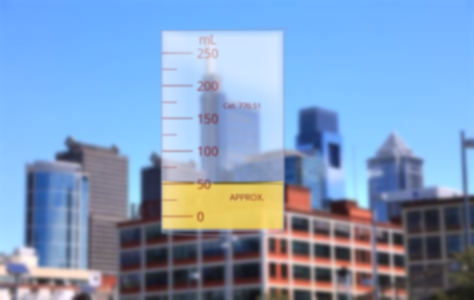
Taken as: 50 mL
